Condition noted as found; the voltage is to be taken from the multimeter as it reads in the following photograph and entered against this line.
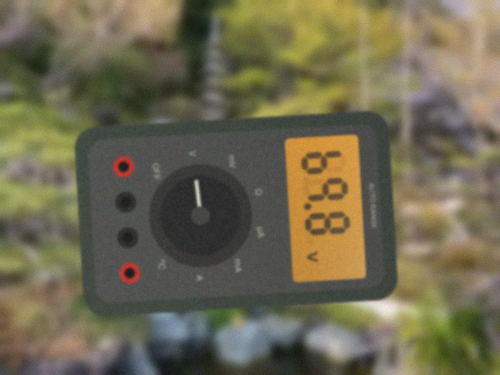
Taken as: 69.8 V
